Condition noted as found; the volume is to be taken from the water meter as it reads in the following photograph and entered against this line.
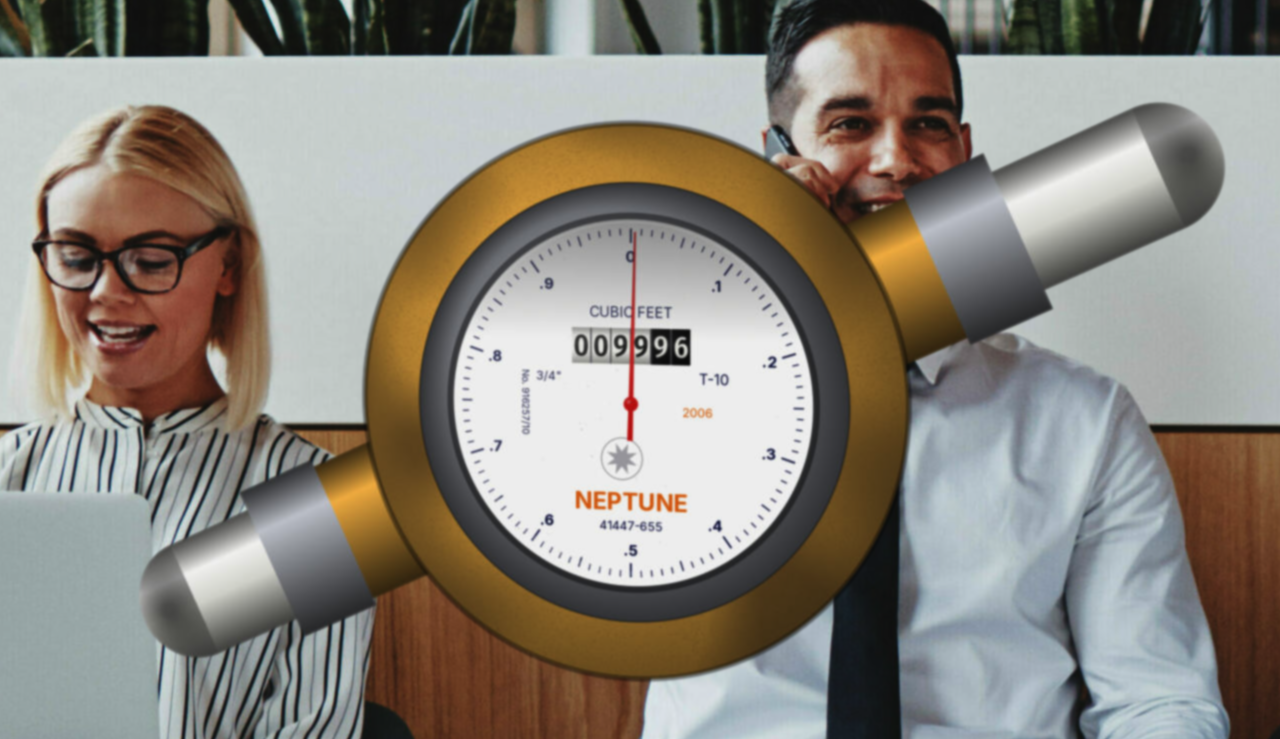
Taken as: 9996.00 ft³
